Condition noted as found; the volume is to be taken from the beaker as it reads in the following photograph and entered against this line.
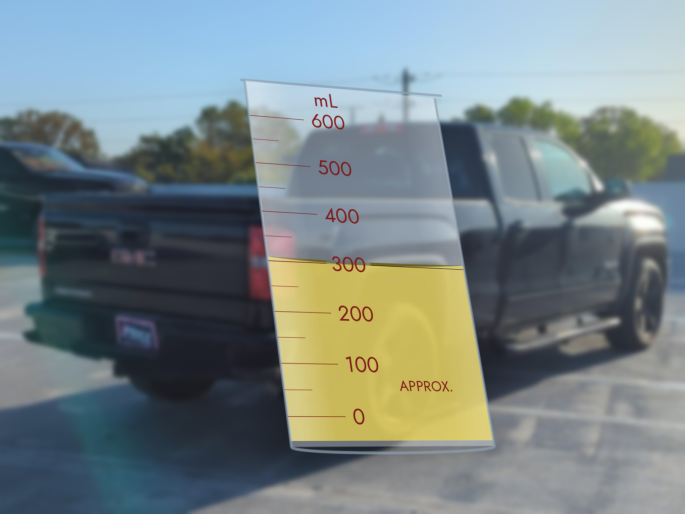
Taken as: 300 mL
